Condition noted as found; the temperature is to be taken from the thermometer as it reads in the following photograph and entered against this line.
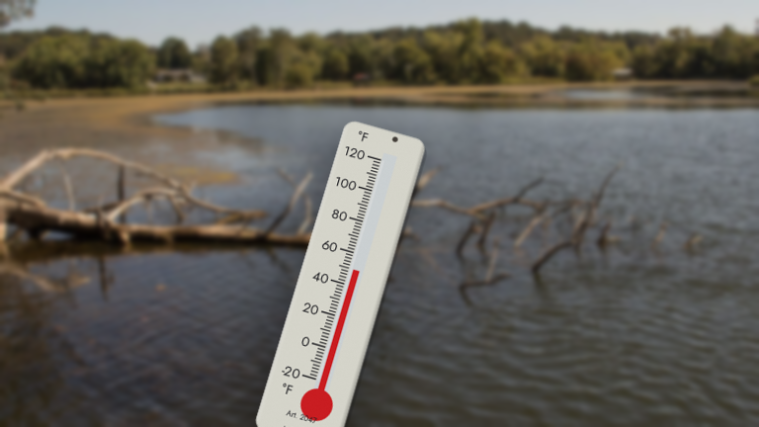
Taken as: 50 °F
